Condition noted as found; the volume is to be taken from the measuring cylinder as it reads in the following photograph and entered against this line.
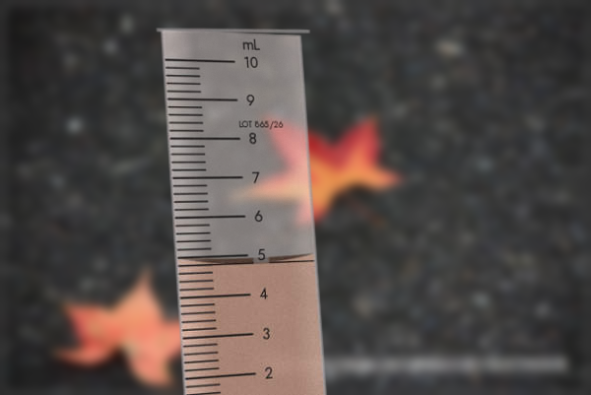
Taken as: 4.8 mL
